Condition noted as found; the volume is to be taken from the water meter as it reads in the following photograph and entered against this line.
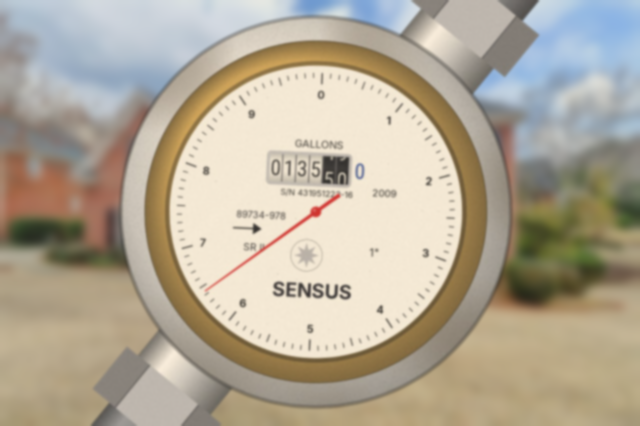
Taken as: 135496.4 gal
